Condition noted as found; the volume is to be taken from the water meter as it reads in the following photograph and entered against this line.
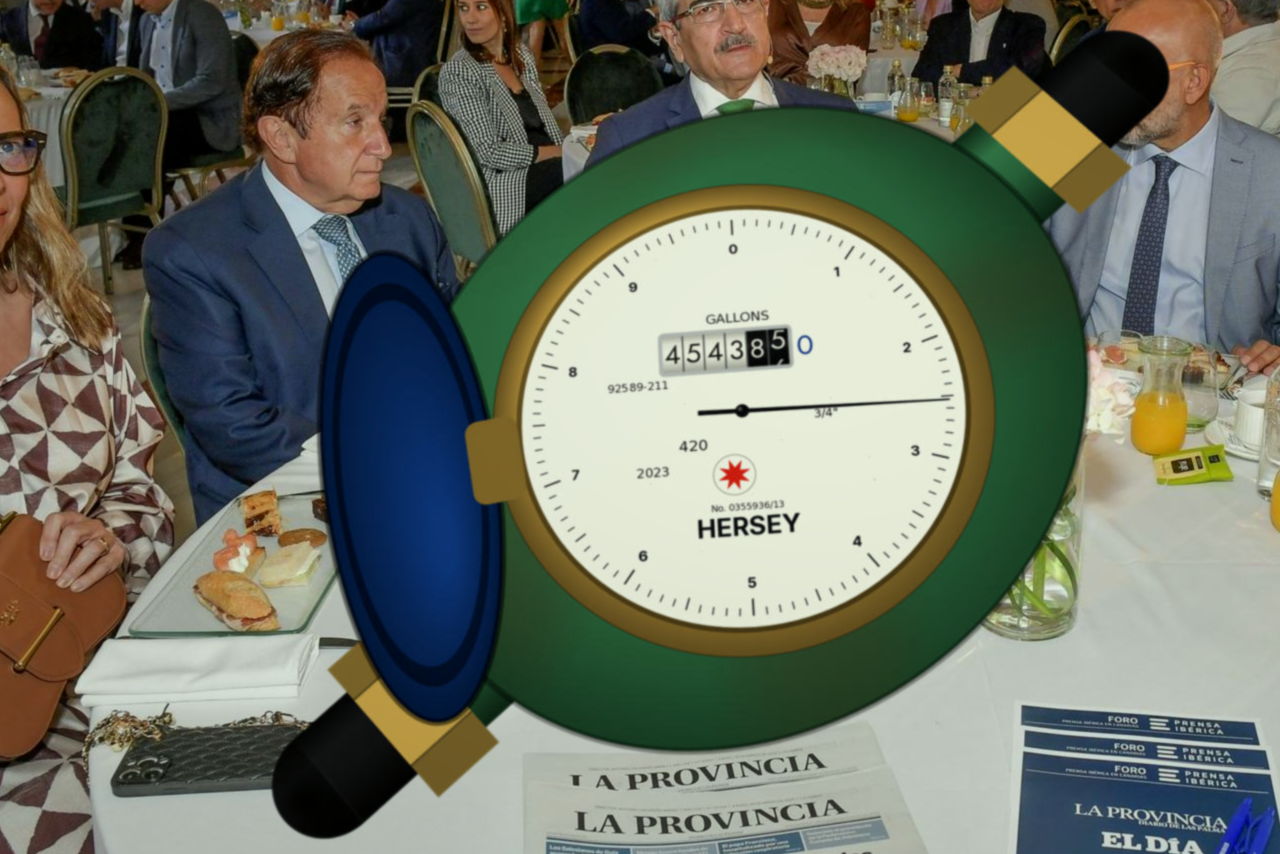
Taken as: 4543852.5 gal
